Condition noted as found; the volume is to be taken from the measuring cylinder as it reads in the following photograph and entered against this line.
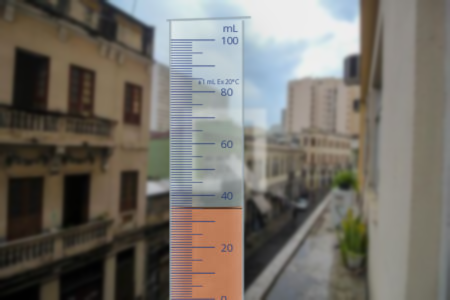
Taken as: 35 mL
